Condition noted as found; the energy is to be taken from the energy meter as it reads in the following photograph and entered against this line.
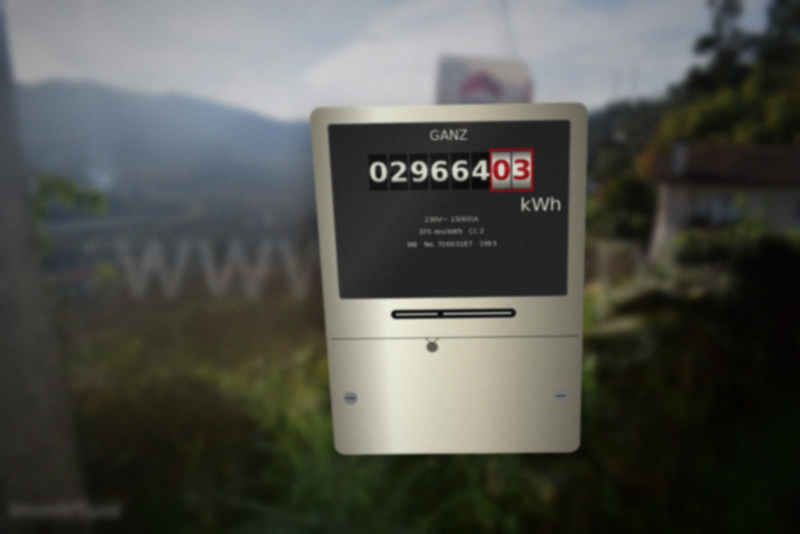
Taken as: 29664.03 kWh
